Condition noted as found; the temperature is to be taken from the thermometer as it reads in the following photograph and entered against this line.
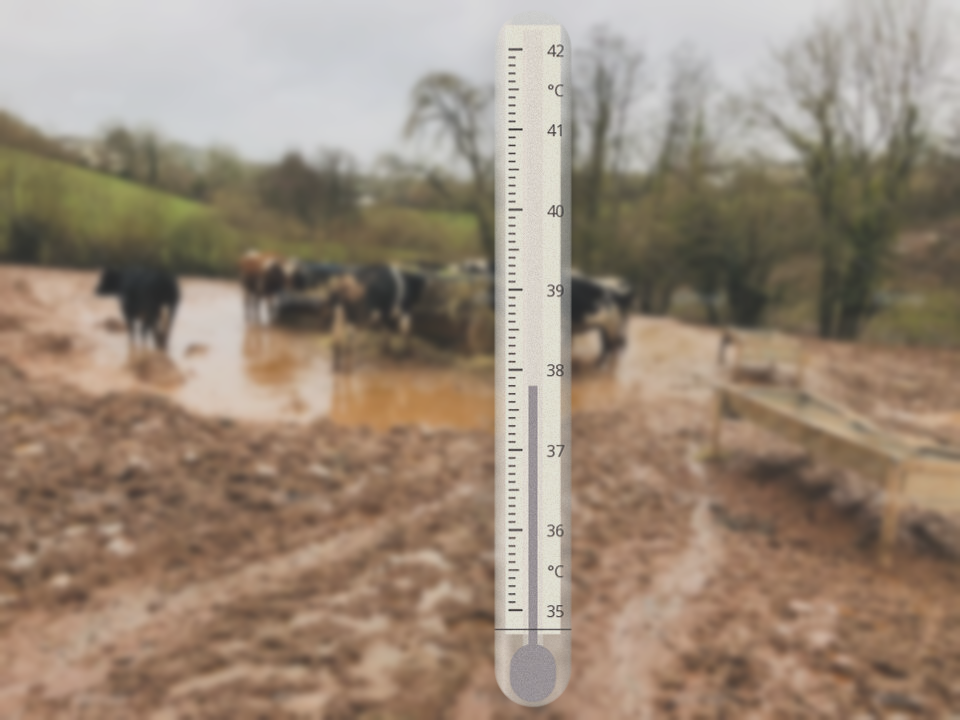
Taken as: 37.8 °C
